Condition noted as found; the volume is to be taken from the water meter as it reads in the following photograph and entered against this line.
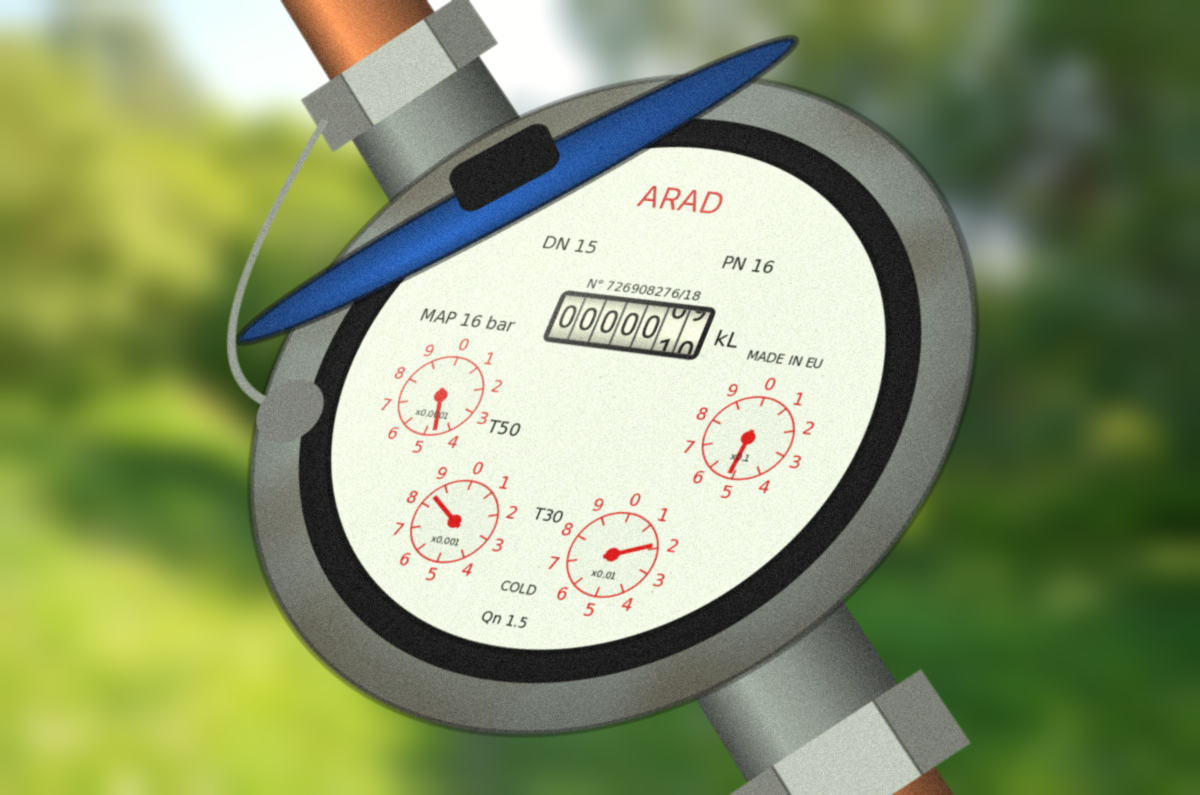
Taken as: 9.5184 kL
